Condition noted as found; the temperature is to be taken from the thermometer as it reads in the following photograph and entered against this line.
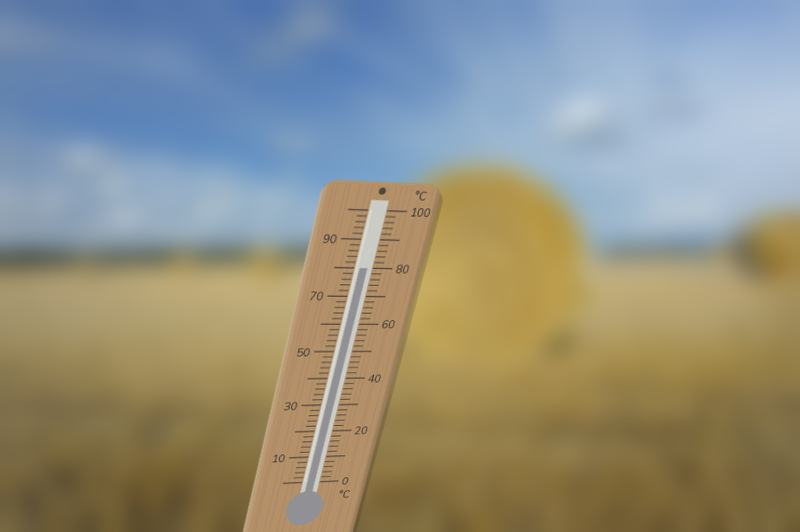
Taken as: 80 °C
